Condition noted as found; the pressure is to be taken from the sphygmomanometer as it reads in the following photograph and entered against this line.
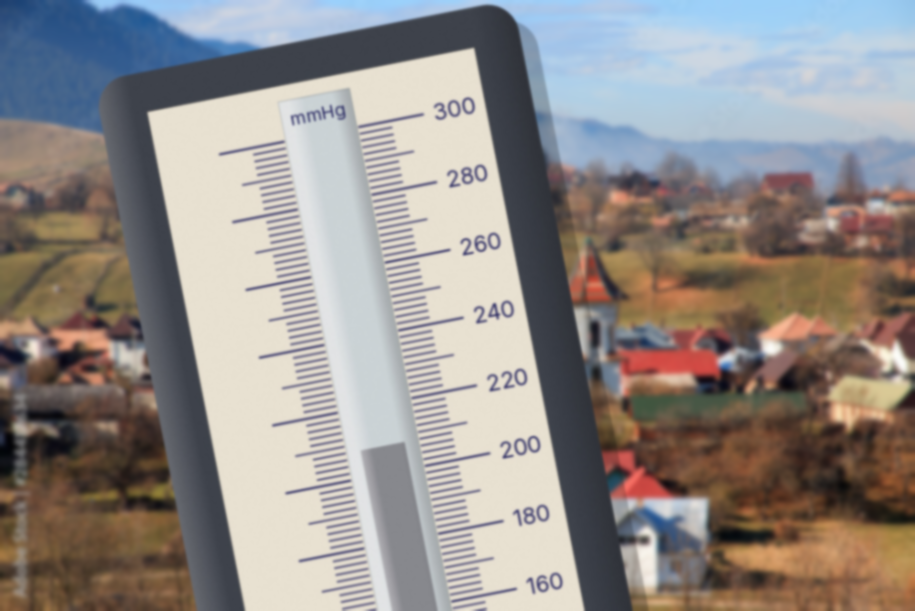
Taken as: 208 mmHg
